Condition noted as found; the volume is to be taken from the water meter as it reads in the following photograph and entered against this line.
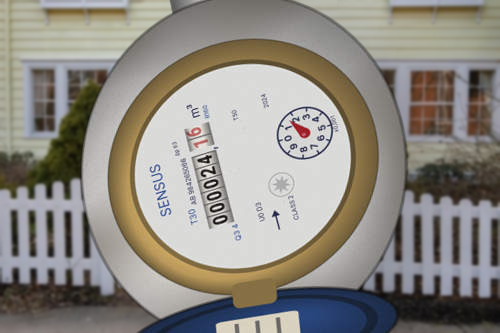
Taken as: 24.161 m³
